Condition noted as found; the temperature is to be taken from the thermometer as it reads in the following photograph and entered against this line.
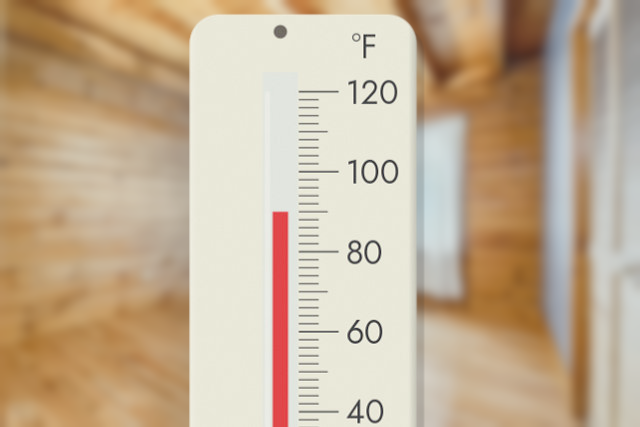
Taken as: 90 °F
